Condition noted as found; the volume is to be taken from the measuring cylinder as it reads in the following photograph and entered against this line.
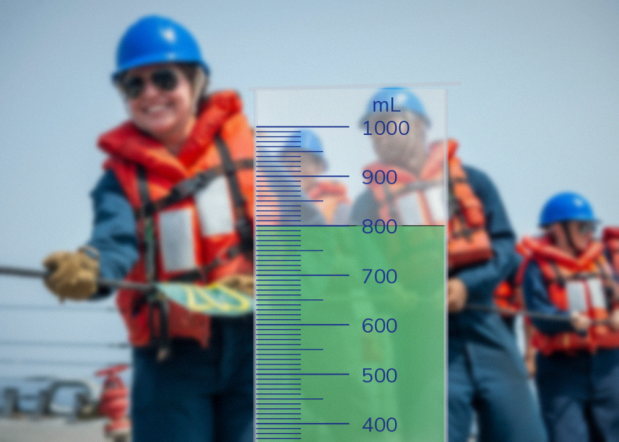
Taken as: 800 mL
